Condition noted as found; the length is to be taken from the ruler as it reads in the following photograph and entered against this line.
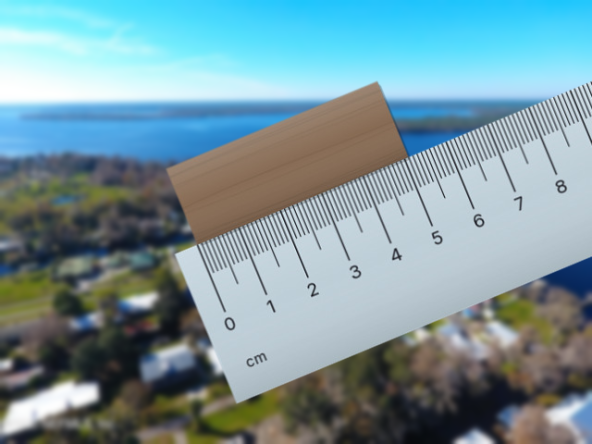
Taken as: 5.1 cm
